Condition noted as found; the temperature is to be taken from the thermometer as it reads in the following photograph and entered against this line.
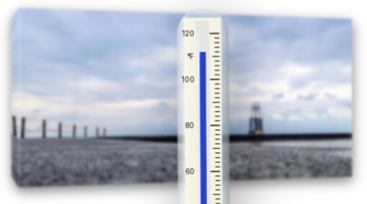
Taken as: 112 °F
